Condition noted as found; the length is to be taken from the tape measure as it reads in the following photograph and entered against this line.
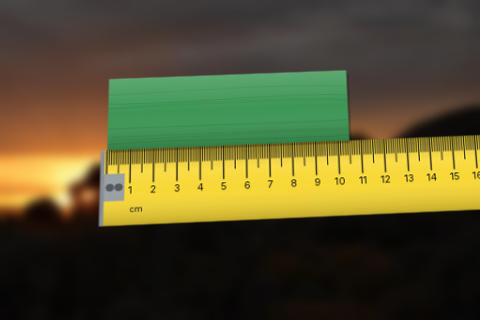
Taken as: 10.5 cm
